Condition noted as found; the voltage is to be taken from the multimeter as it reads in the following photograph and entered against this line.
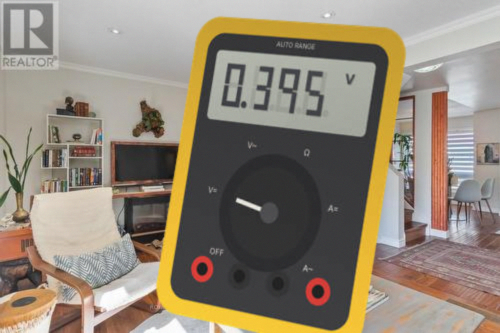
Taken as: 0.395 V
